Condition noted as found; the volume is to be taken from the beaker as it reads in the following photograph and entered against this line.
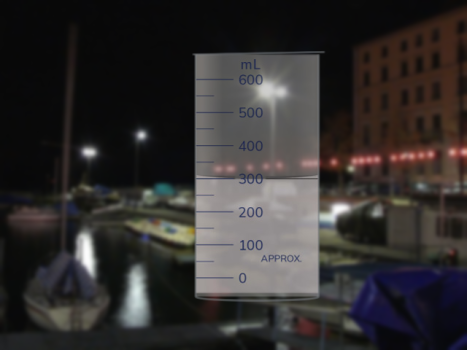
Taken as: 300 mL
